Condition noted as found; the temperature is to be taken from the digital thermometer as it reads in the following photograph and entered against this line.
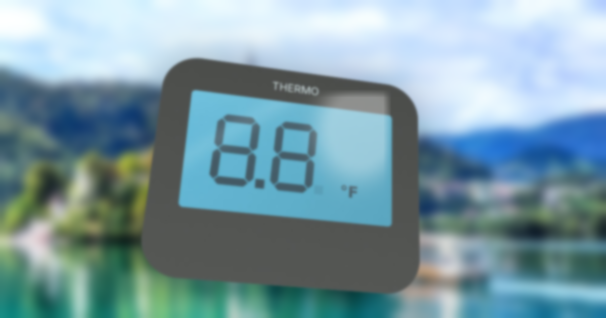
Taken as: 8.8 °F
